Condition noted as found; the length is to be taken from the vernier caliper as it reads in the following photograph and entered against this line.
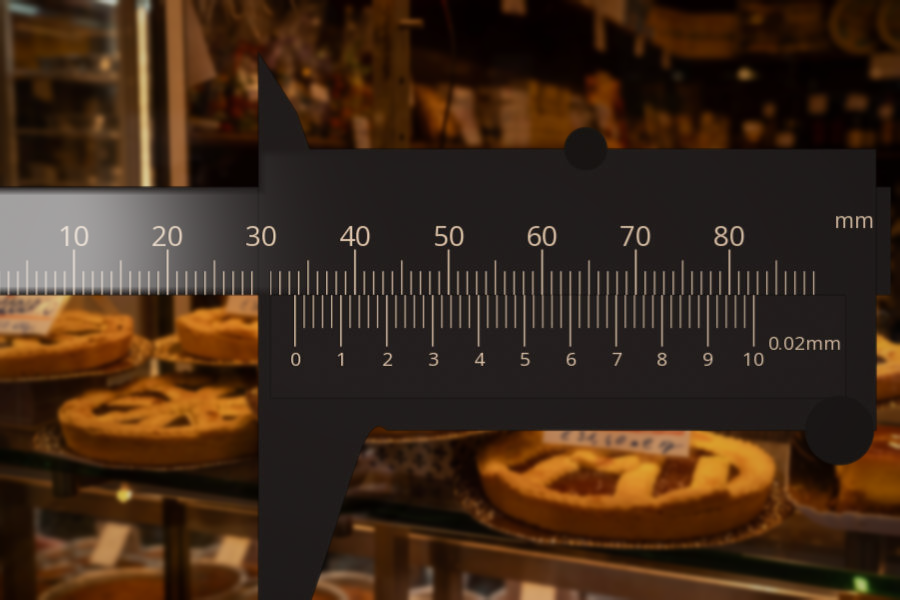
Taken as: 33.6 mm
